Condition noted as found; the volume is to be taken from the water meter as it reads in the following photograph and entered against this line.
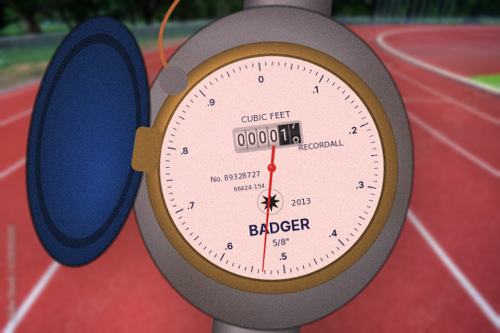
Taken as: 17.53 ft³
